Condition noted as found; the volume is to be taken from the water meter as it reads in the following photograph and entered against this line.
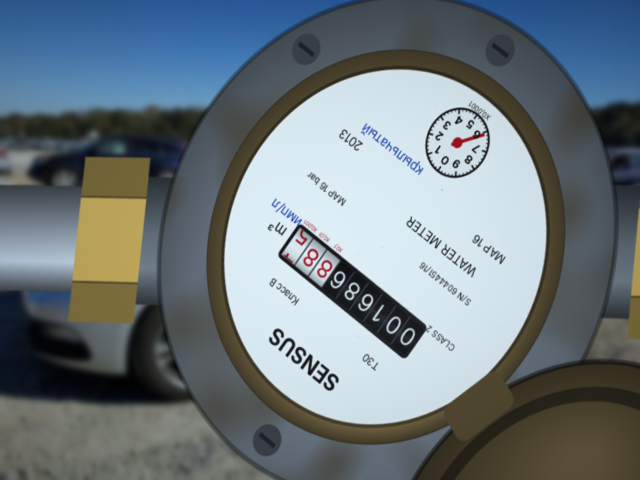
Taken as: 1686.8846 m³
